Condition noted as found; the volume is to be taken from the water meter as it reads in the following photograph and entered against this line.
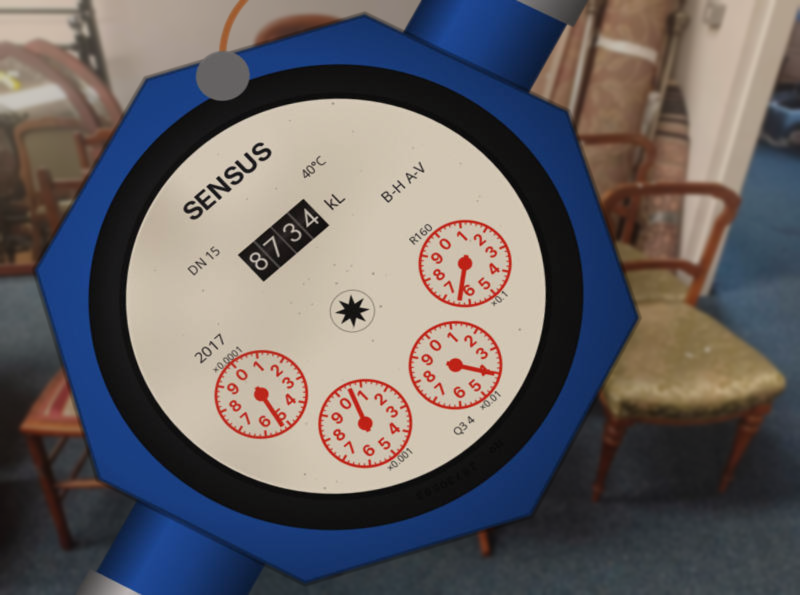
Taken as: 8734.6405 kL
